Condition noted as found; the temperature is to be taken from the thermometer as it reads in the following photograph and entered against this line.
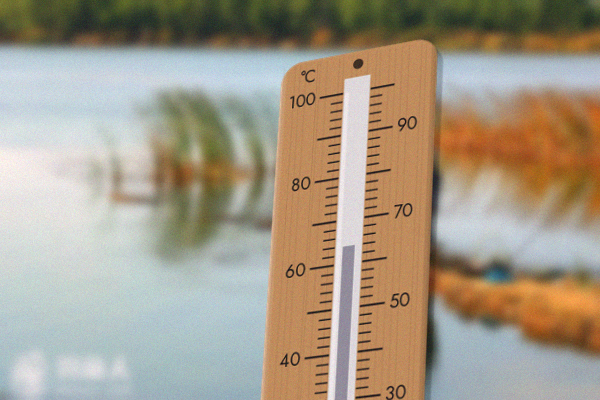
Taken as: 64 °C
